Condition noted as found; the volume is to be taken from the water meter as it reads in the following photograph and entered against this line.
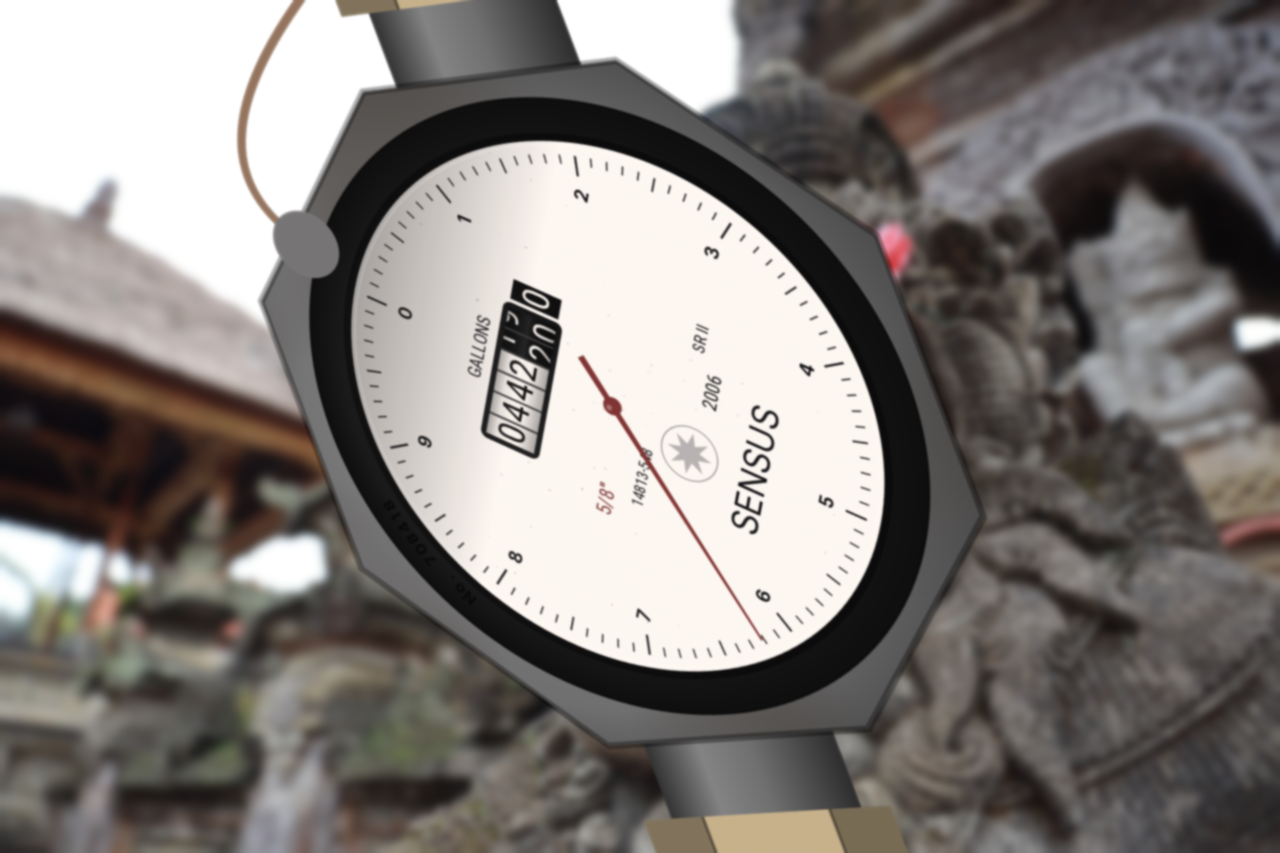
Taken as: 442196.2 gal
